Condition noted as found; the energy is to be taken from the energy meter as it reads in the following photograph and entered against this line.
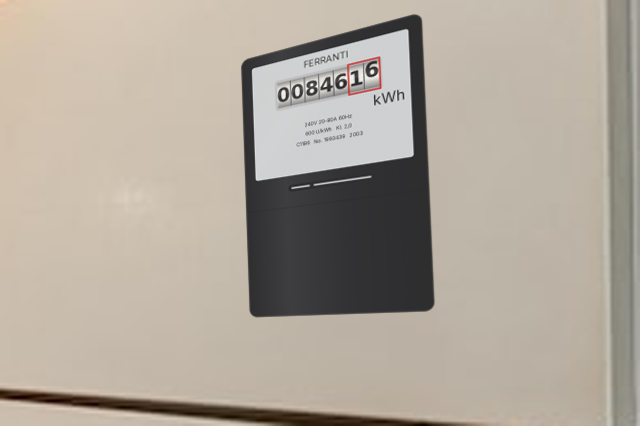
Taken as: 846.16 kWh
